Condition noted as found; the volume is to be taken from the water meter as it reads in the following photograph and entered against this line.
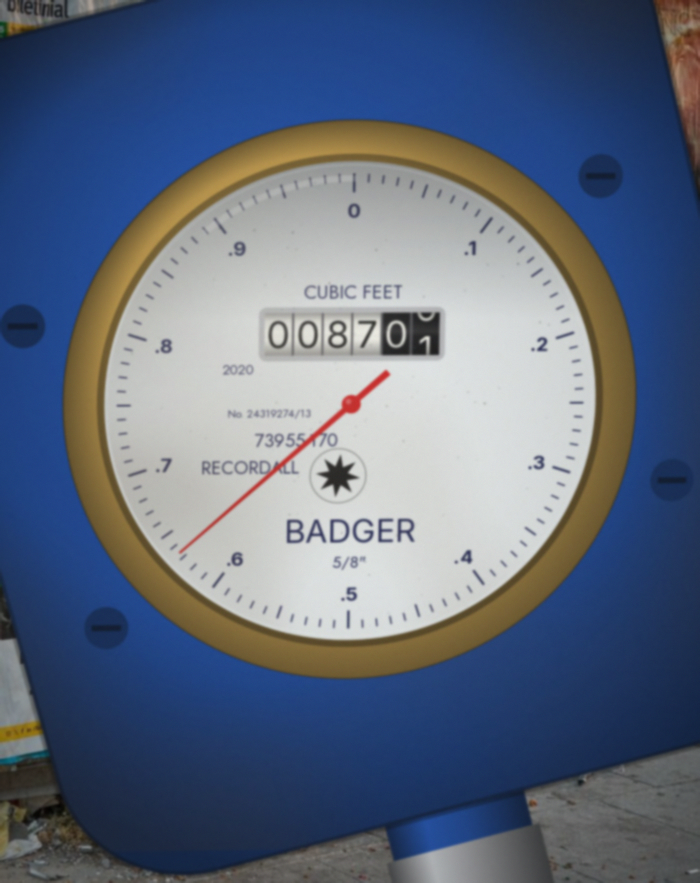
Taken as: 8700.63 ft³
